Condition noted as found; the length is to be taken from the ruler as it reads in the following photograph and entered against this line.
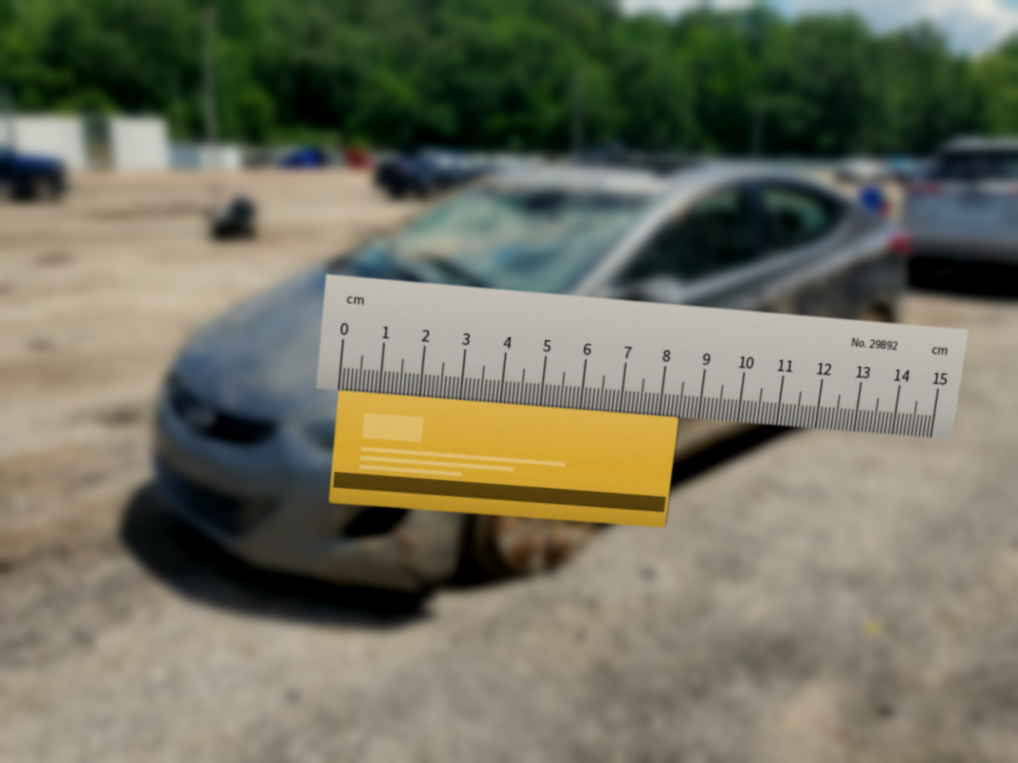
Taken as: 8.5 cm
